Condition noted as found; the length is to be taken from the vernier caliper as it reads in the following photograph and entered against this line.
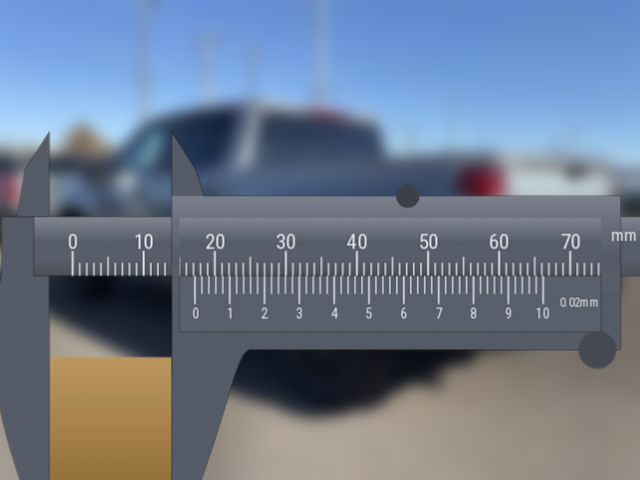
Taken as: 17.2 mm
